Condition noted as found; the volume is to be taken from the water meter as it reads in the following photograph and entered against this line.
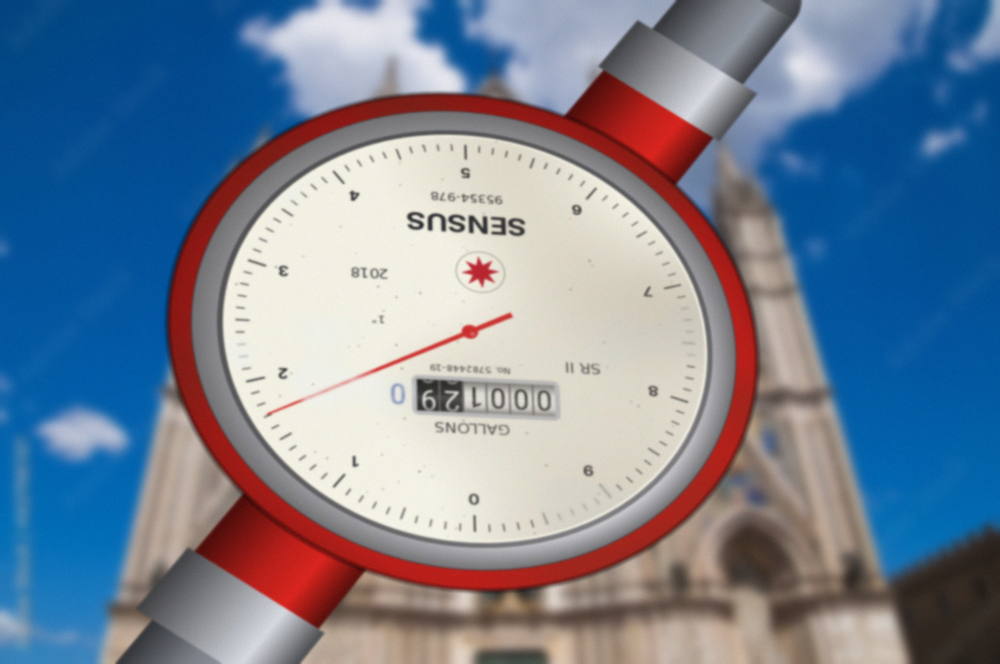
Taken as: 1291.7 gal
